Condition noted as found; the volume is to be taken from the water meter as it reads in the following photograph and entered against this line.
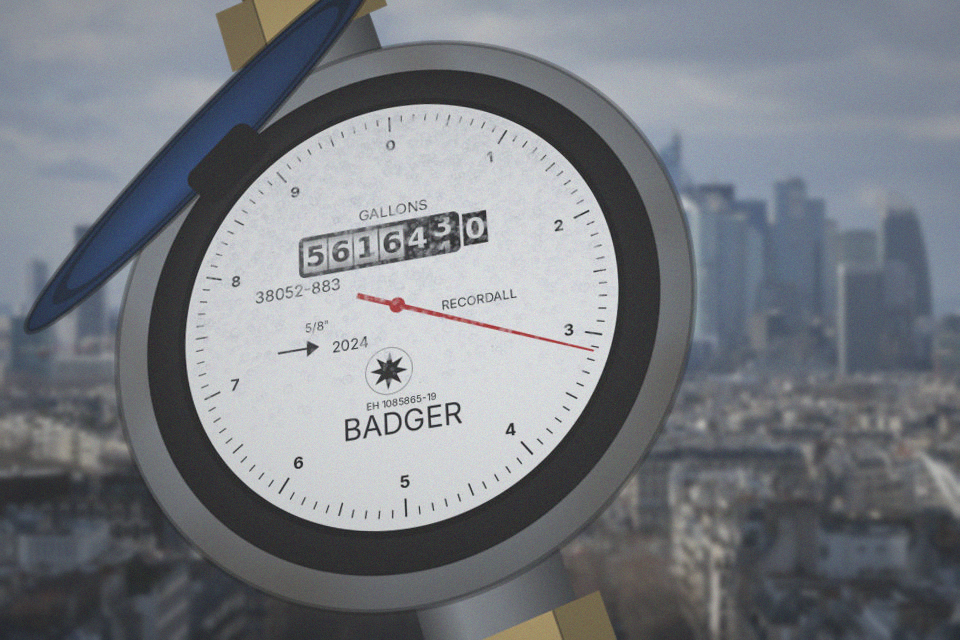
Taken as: 5616433.1 gal
